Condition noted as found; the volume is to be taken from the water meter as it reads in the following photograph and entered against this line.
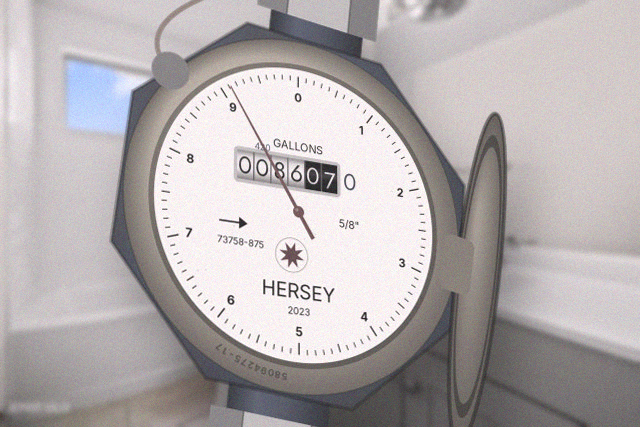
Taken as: 86069.1 gal
